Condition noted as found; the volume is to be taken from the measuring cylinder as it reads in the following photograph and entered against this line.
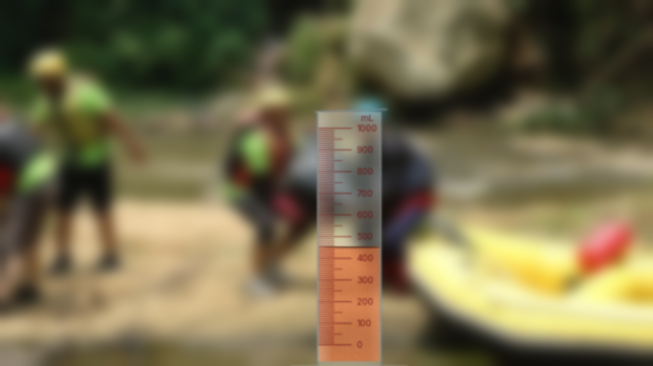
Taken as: 450 mL
